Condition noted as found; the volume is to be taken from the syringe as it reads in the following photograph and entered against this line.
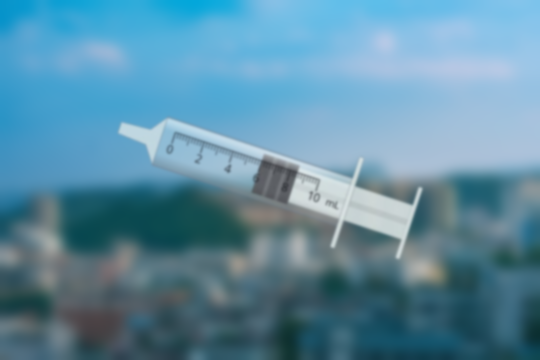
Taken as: 6 mL
